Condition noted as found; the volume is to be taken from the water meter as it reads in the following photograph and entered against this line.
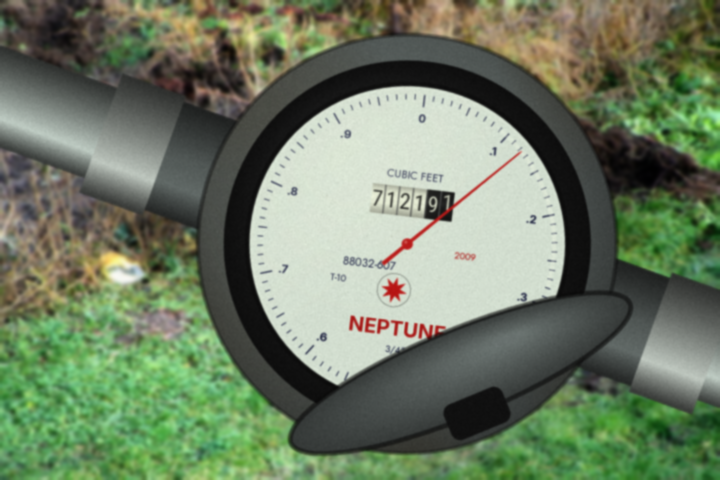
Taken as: 712191.12 ft³
